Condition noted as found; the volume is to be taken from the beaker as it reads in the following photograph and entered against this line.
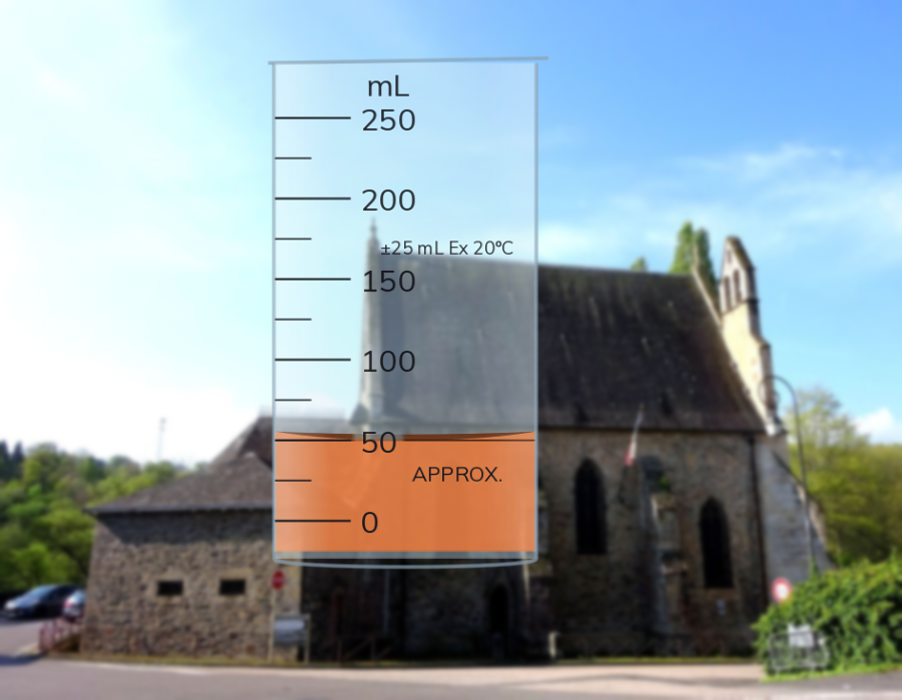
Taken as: 50 mL
